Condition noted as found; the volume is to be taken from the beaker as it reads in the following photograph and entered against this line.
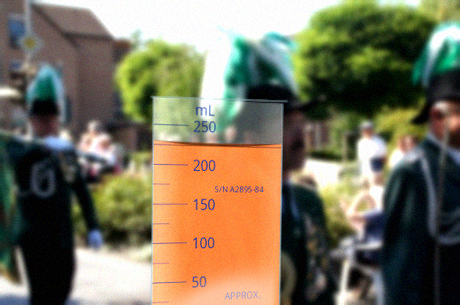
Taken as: 225 mL
